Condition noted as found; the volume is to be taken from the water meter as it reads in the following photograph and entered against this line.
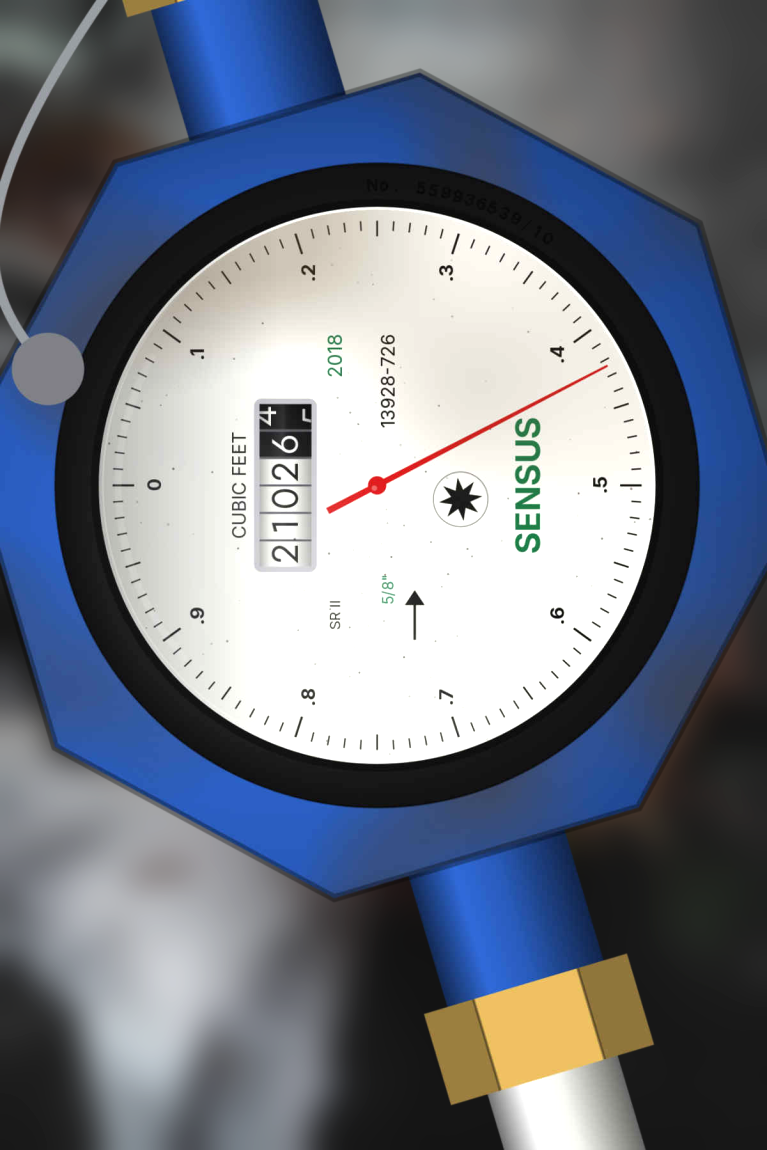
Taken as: 210264.42 ft³
